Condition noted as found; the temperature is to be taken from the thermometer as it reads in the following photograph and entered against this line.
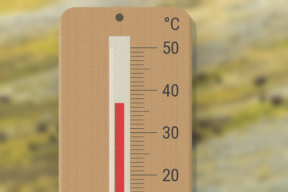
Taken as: 37 °C
